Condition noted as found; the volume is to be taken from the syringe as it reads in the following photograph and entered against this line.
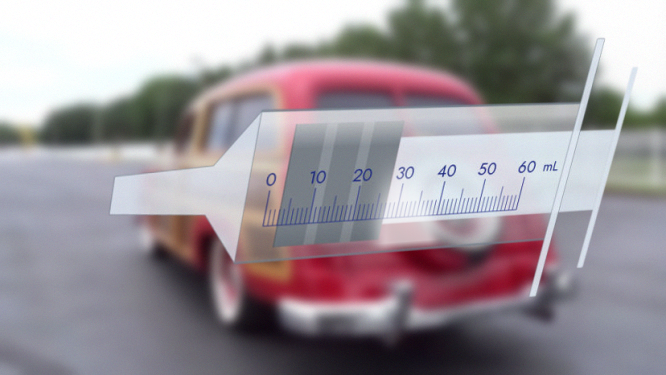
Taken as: 3 mL
